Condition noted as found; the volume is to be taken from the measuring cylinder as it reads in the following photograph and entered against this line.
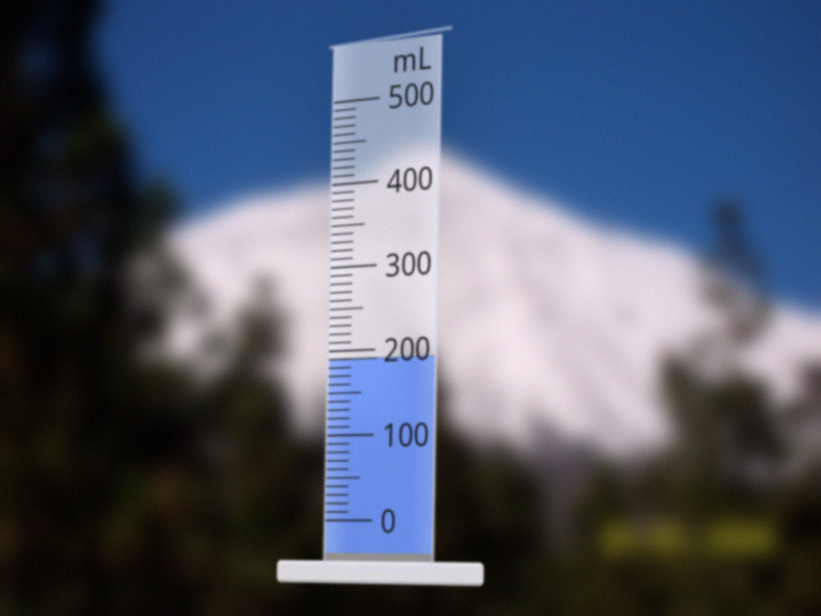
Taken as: 190 mL
